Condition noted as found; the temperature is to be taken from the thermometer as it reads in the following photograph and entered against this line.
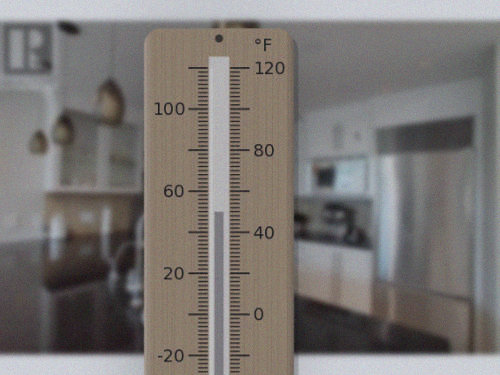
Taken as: 50 °F
